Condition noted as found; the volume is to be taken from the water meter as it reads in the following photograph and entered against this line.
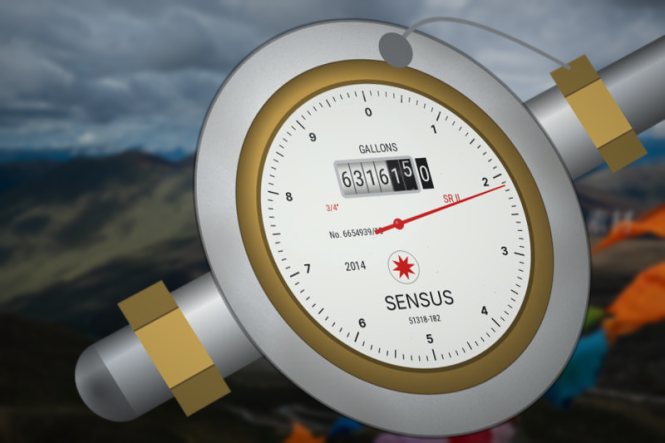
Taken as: 6316152.1 gal
